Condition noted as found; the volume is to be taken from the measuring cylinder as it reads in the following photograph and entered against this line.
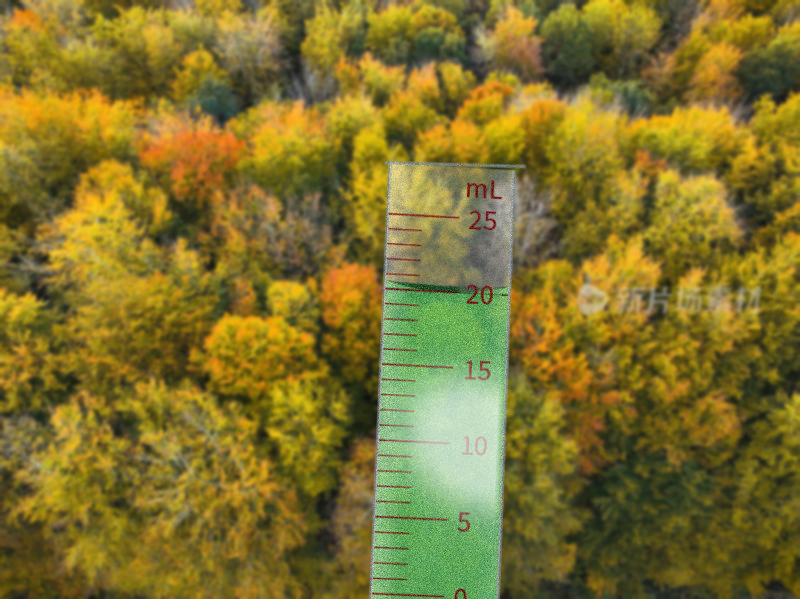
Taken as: 20 mL
